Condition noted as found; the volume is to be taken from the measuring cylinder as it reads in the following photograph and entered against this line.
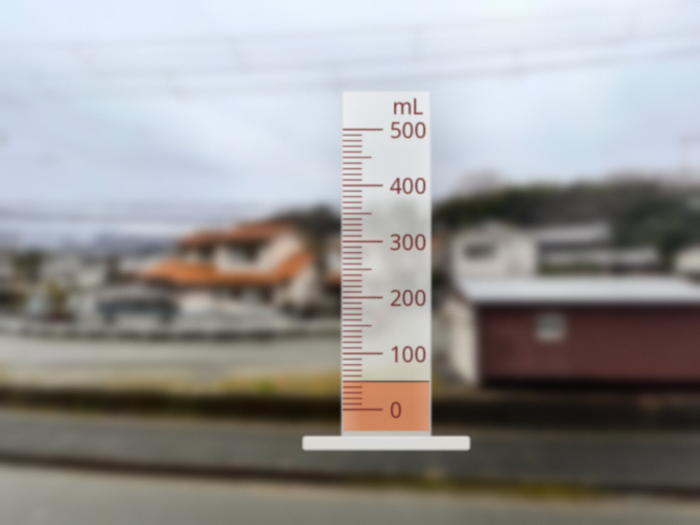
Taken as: 50 mL
